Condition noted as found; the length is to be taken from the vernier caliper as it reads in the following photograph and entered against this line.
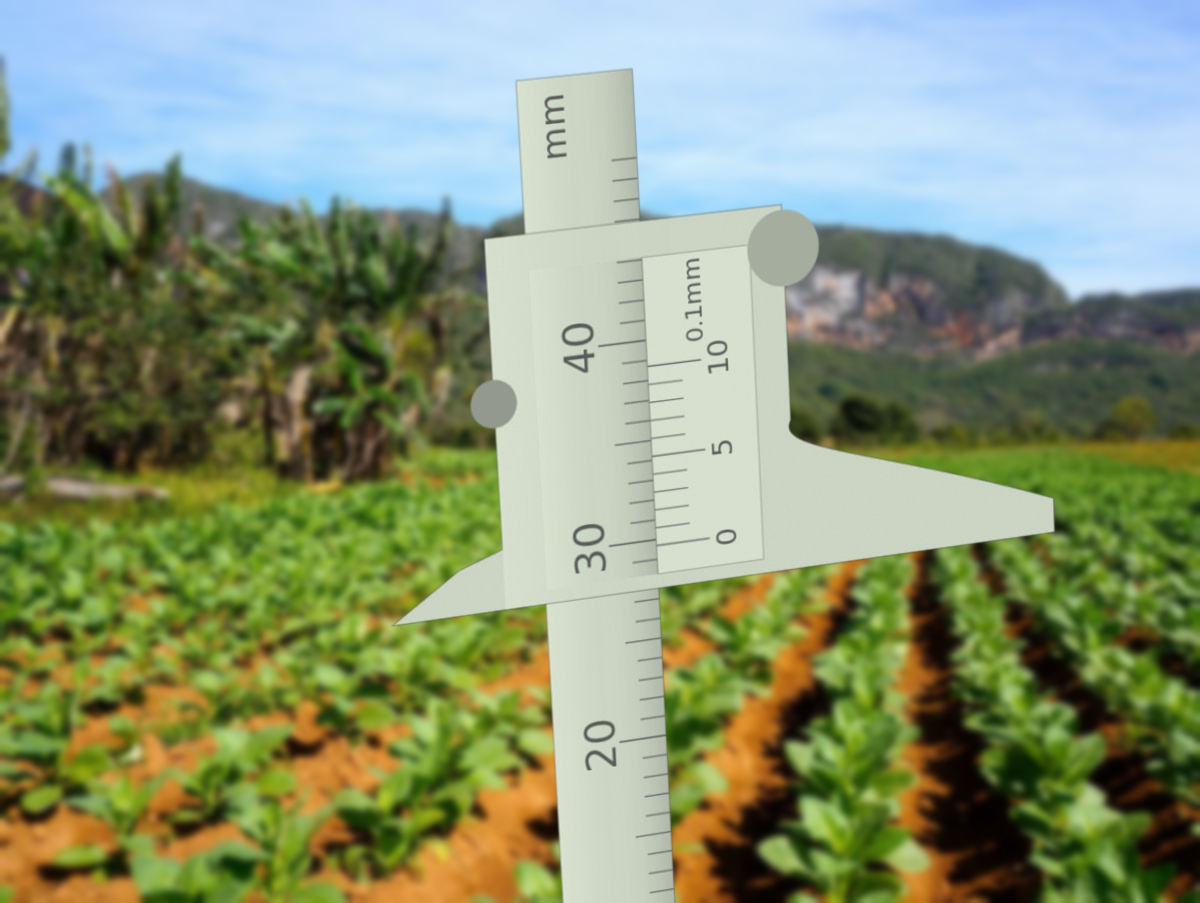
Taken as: 29.7 mm
